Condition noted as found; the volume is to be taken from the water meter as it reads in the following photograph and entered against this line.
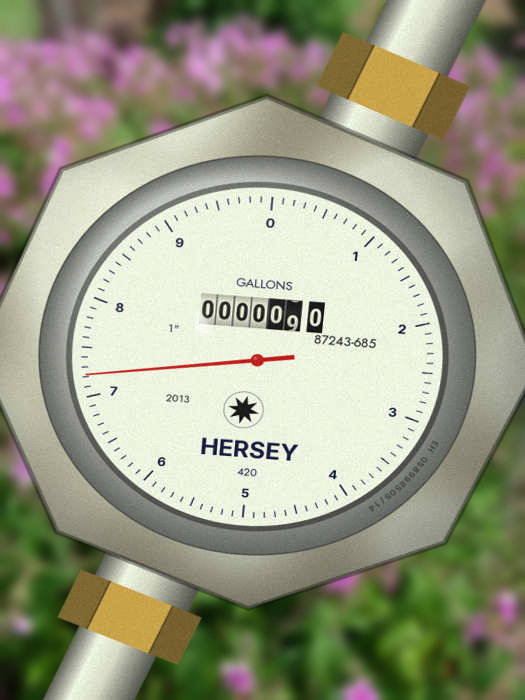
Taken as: 87.2 gal
